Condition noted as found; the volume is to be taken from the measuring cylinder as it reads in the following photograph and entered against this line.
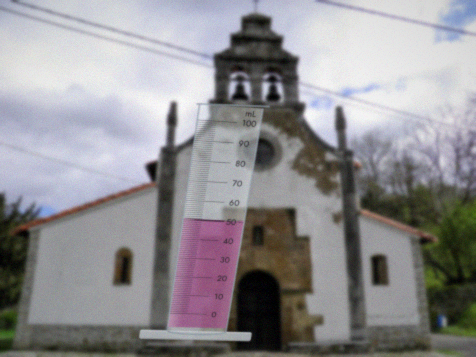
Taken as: 50 mL
